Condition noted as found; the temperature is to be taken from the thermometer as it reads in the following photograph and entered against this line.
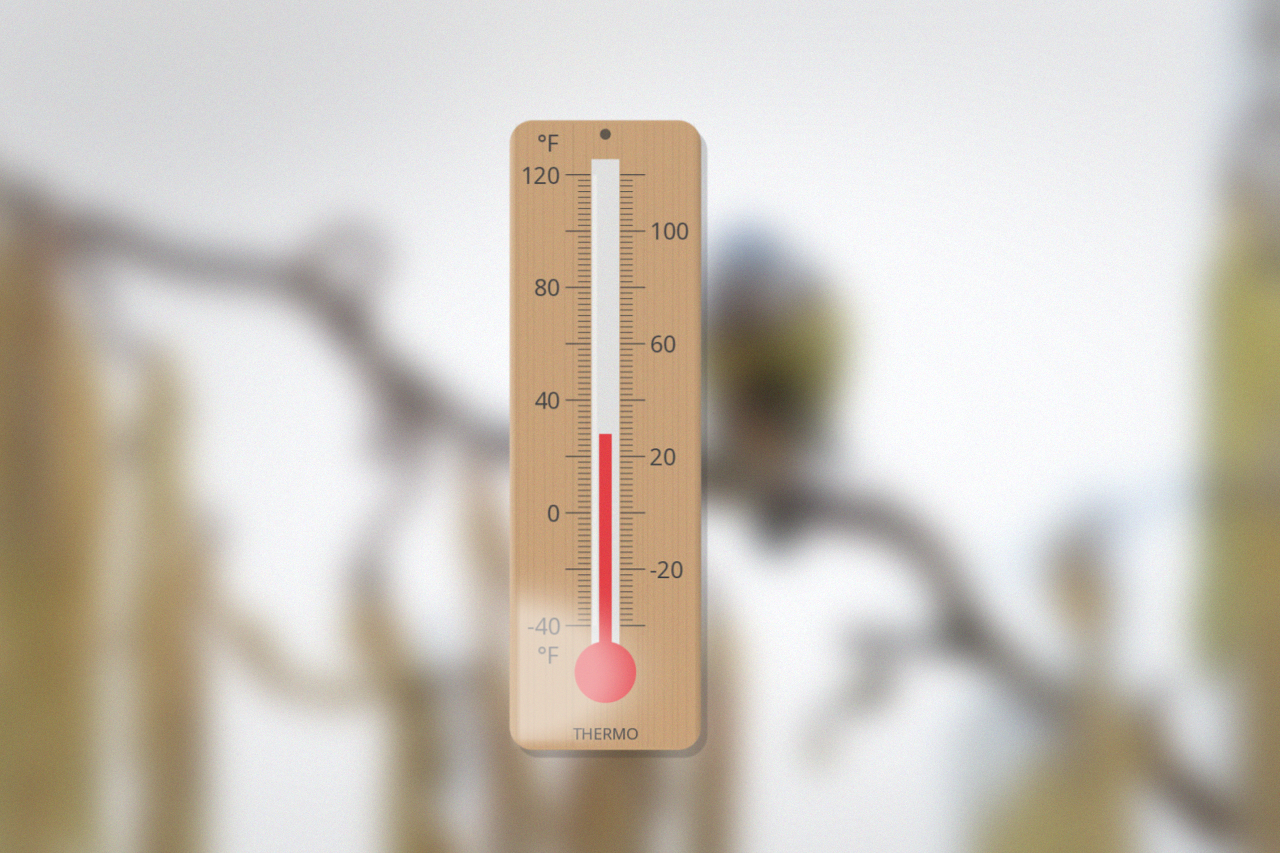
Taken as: 28 °F
